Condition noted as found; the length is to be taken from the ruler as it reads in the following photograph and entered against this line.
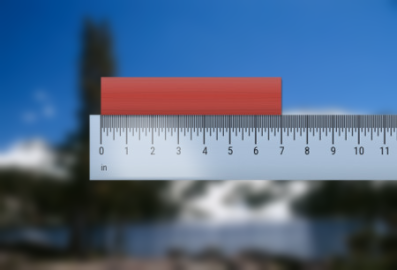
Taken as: 7 in
